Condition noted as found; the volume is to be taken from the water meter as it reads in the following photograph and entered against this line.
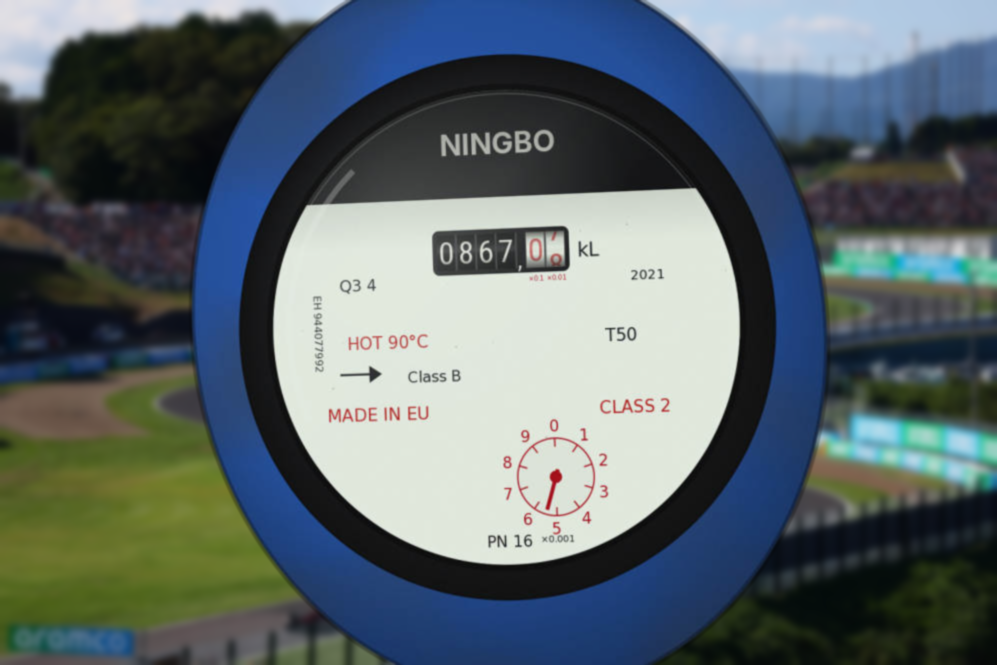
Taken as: 867.075 kL
